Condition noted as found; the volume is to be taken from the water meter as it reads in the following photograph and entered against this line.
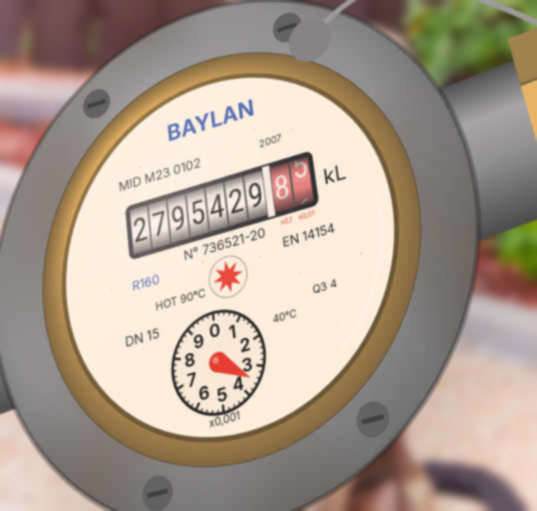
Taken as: 2795429.853 kL
